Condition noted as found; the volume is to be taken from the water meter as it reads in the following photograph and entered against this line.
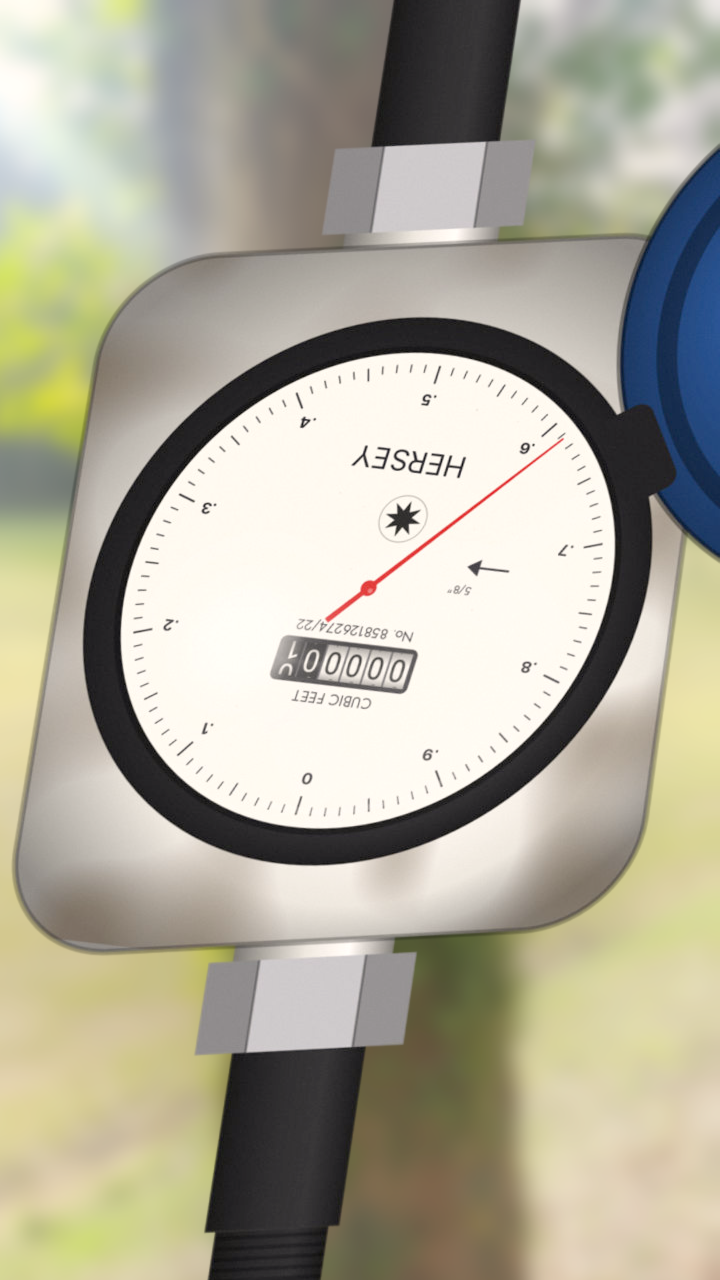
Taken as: 0.61 ft³
